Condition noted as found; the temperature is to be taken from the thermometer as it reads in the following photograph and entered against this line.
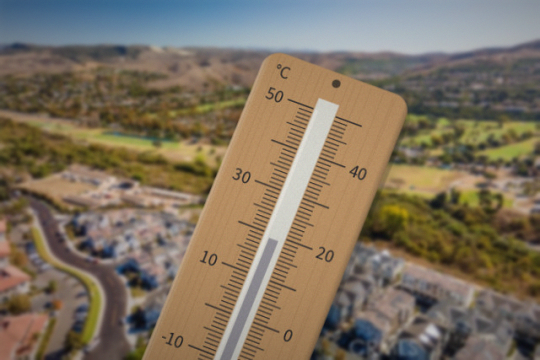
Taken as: 19 °C
